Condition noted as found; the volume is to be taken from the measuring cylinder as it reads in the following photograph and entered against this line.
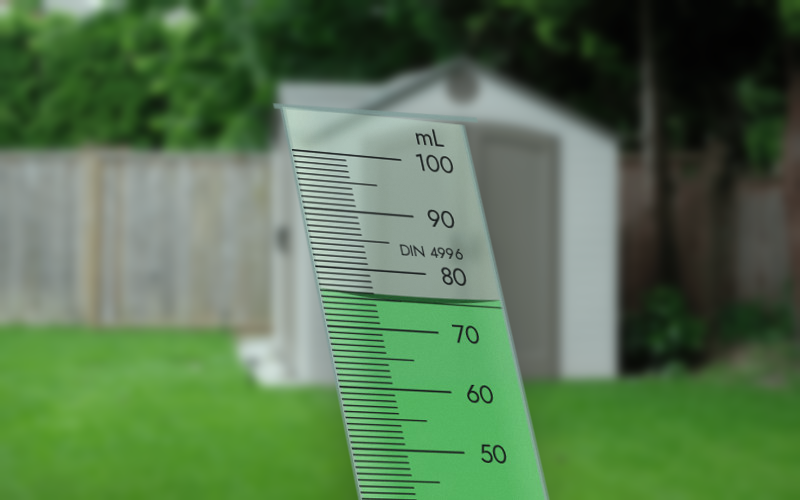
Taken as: 75 mL
